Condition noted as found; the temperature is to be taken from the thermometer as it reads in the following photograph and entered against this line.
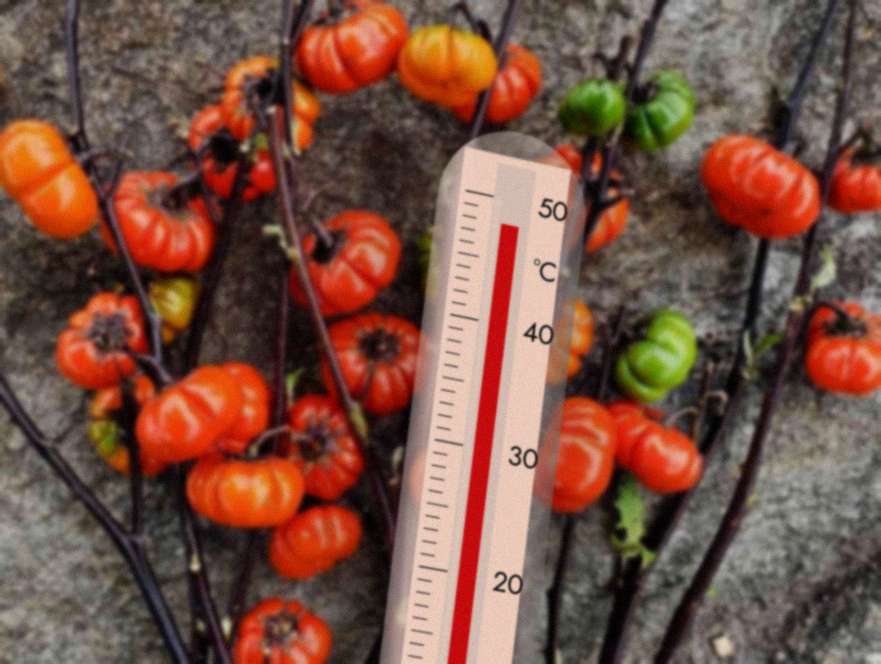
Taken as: 48 °C
